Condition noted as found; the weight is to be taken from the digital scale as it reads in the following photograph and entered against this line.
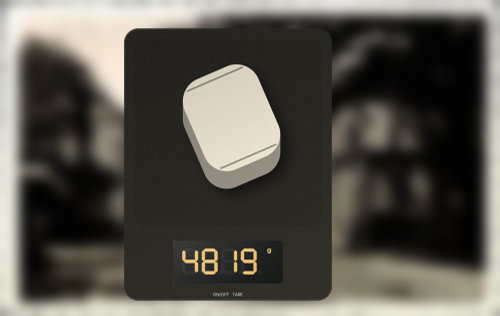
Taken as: 4819 g
